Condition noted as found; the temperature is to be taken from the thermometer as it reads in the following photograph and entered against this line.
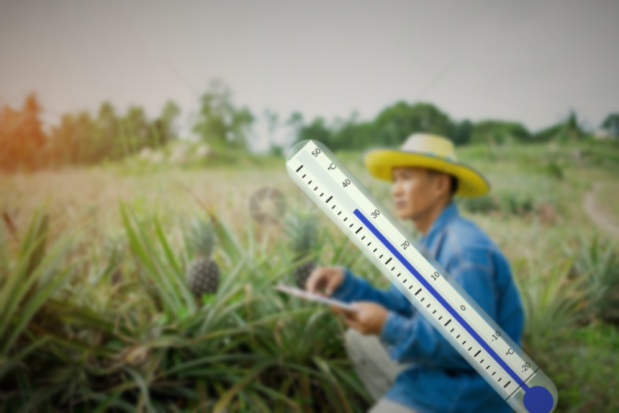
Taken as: 34 °C
